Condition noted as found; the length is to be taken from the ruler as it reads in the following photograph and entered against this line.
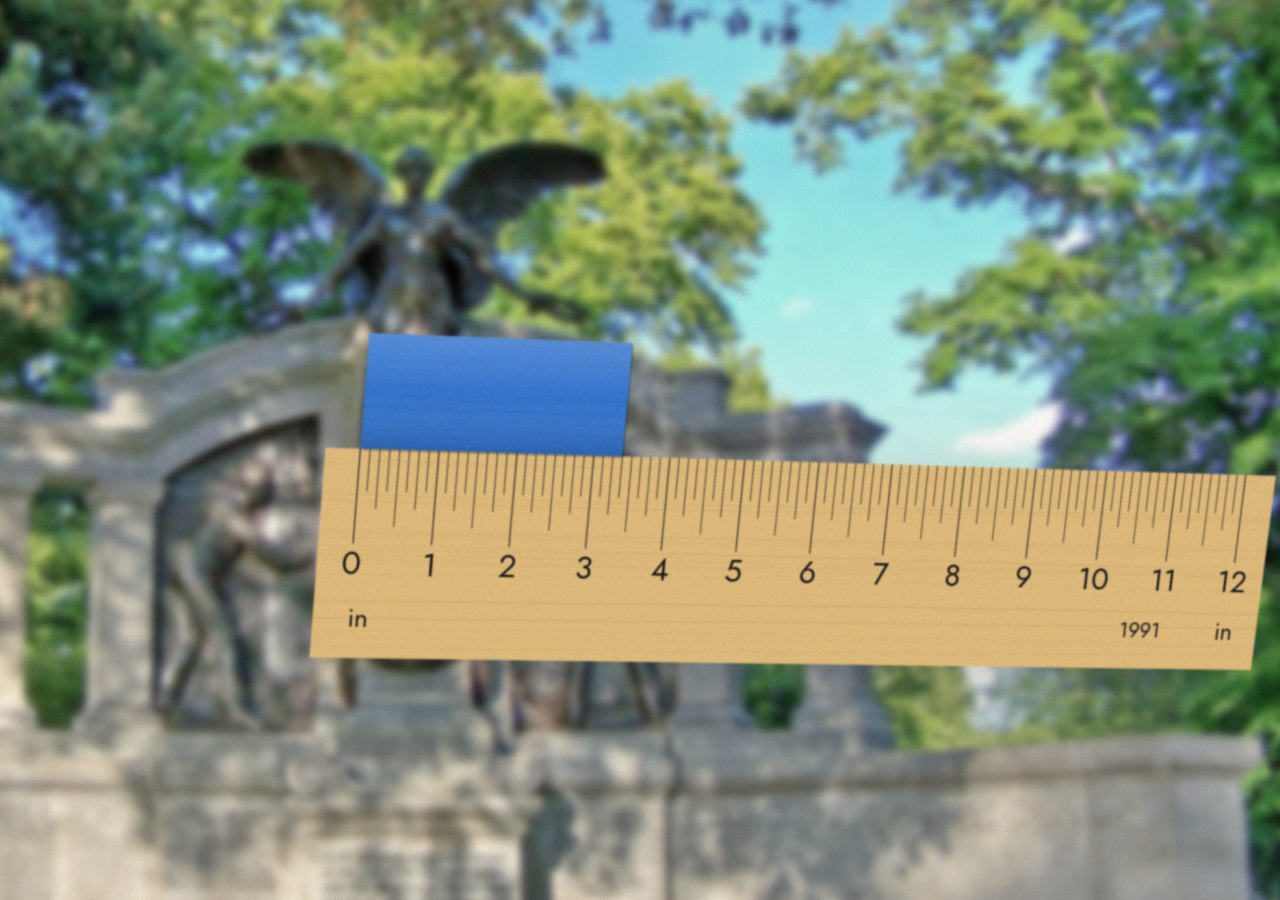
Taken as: 3.375 in
